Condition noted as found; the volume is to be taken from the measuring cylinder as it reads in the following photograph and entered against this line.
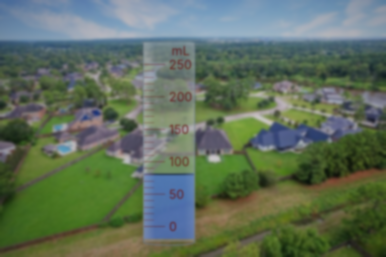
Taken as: 80 mL
